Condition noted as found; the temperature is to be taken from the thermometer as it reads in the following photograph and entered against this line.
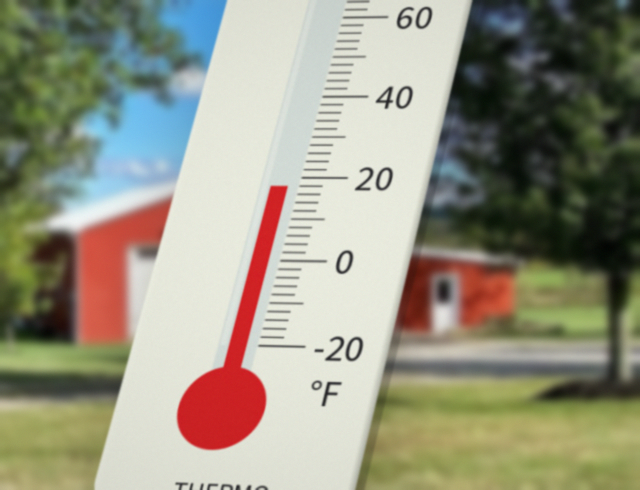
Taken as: 18 °F
